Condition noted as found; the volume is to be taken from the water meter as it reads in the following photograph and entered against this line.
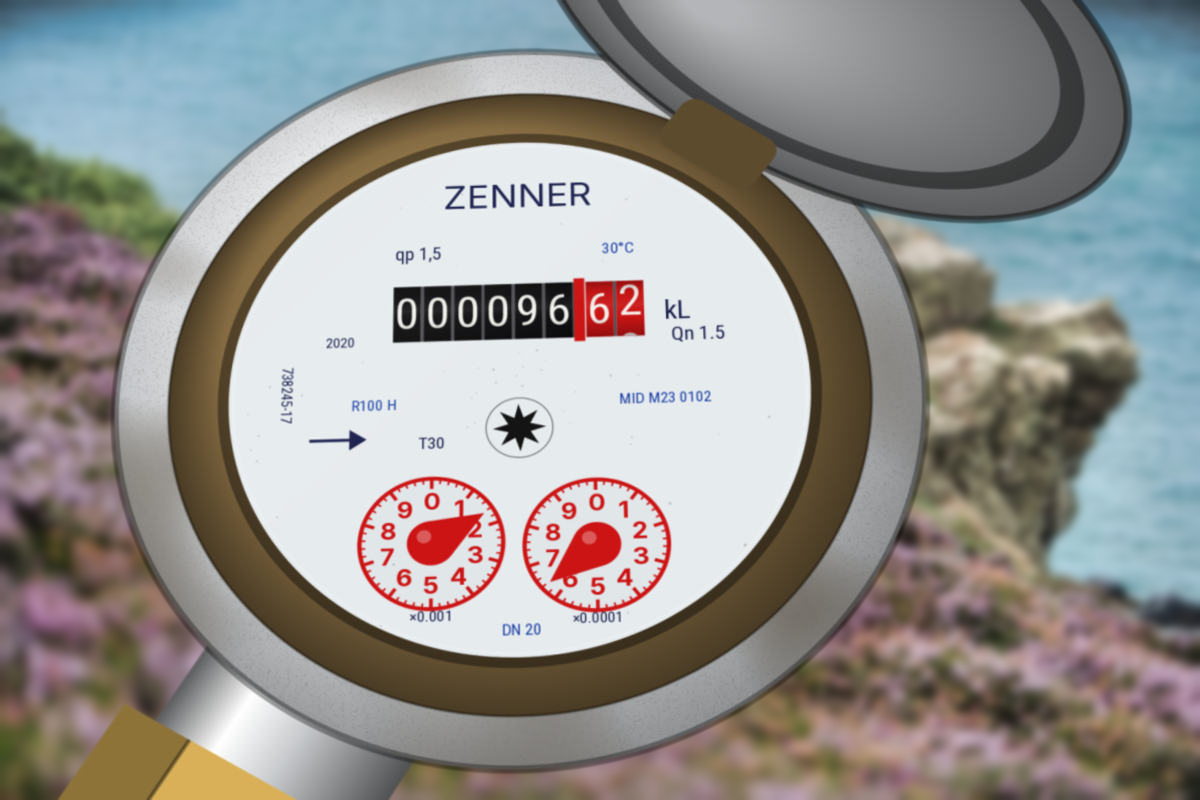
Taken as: 96.6216 kL
